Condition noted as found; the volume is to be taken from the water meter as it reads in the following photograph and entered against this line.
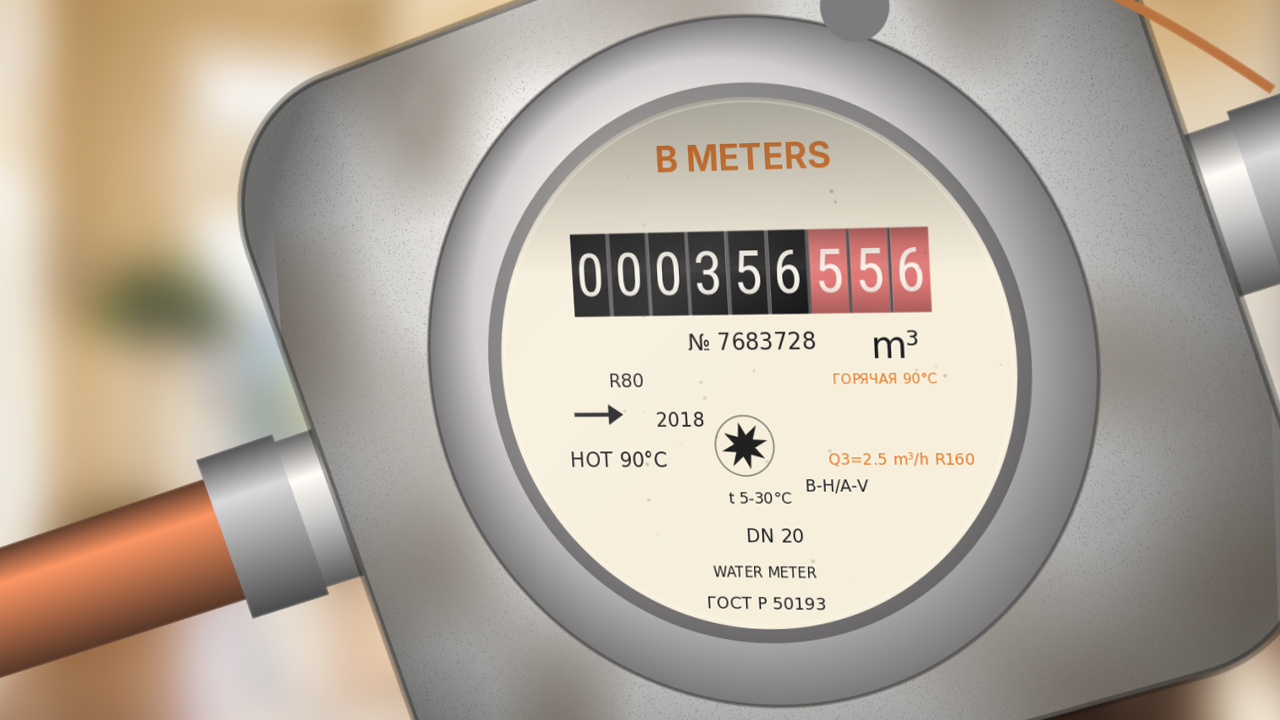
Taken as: 356.556 m³
